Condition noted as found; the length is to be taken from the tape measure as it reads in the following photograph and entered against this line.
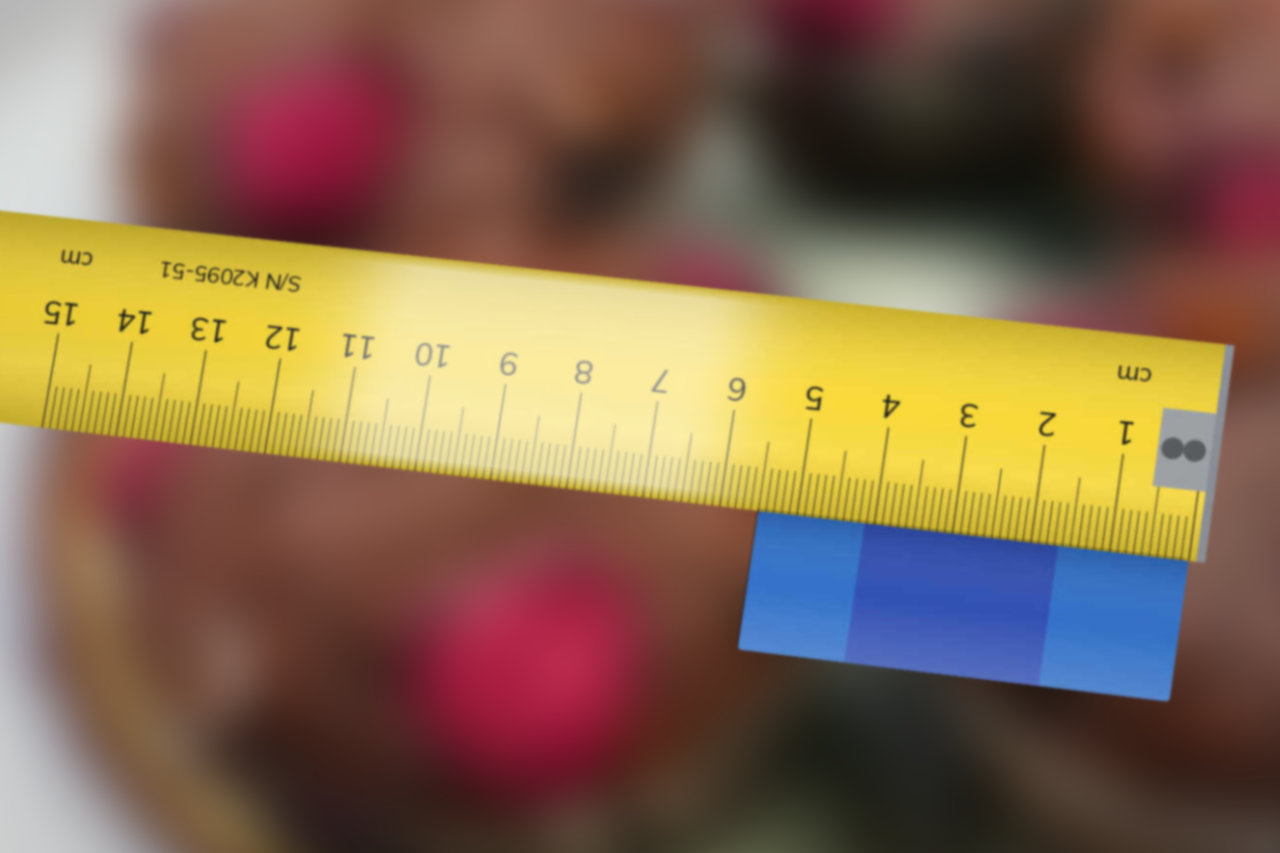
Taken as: 5.5 cm
